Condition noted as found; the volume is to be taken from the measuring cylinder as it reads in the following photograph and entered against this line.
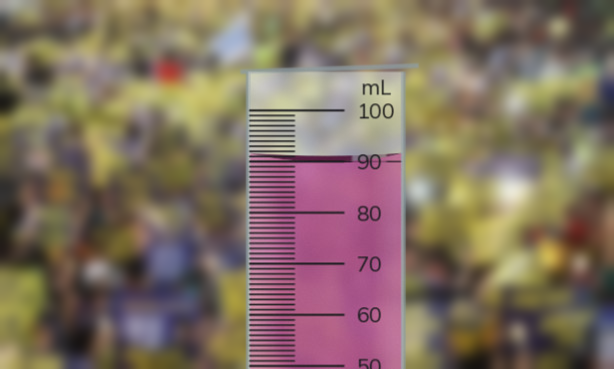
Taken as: 90 mL
